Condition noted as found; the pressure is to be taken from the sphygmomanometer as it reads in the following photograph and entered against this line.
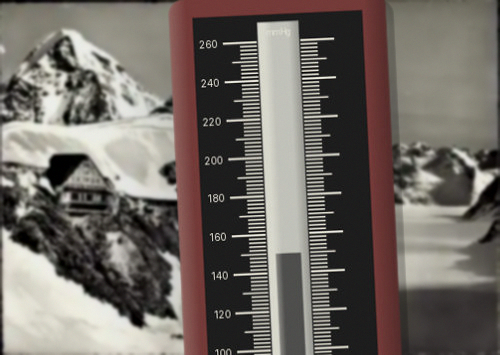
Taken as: 150 mmHg
